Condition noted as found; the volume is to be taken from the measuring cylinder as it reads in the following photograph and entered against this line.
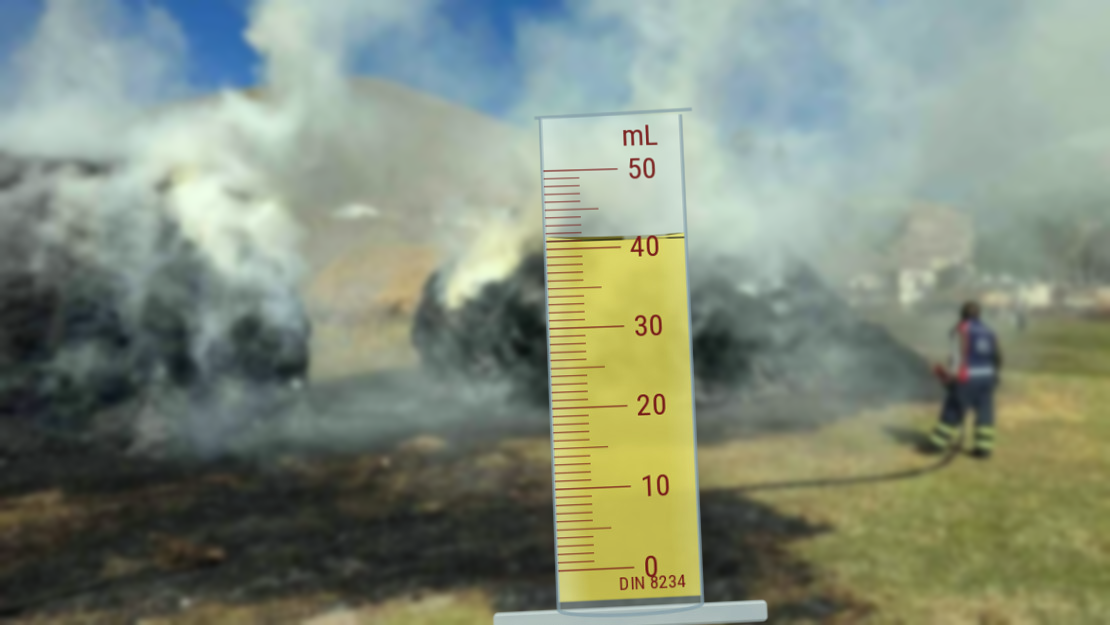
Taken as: 41 mL
